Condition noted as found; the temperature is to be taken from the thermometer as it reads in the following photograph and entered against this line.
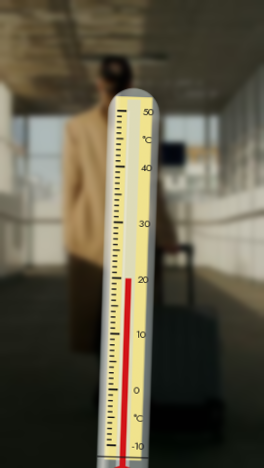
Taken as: 20 °C
